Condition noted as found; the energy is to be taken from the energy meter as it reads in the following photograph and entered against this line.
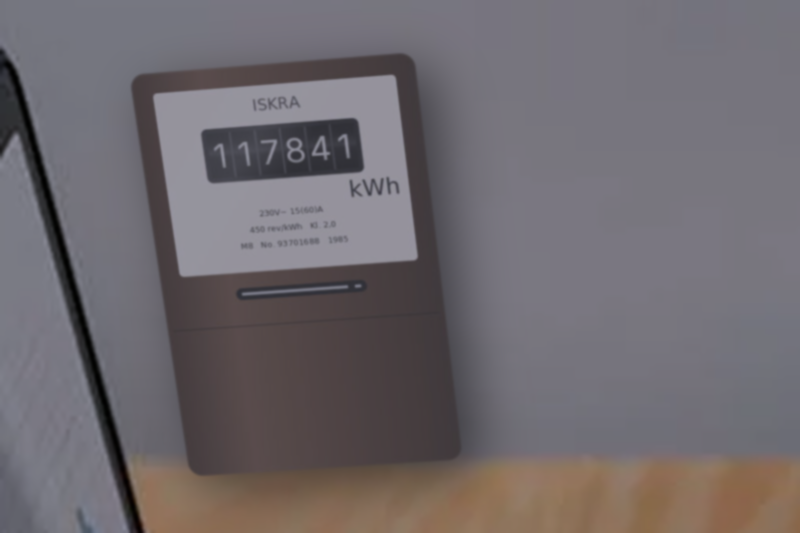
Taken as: 117841 kWh
